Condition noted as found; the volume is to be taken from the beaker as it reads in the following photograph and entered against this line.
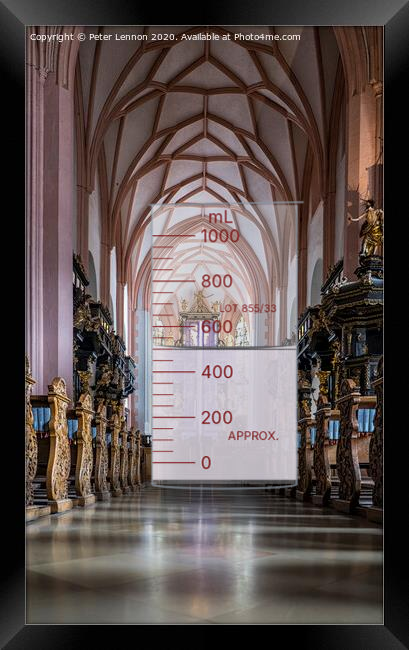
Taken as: 500 mL
